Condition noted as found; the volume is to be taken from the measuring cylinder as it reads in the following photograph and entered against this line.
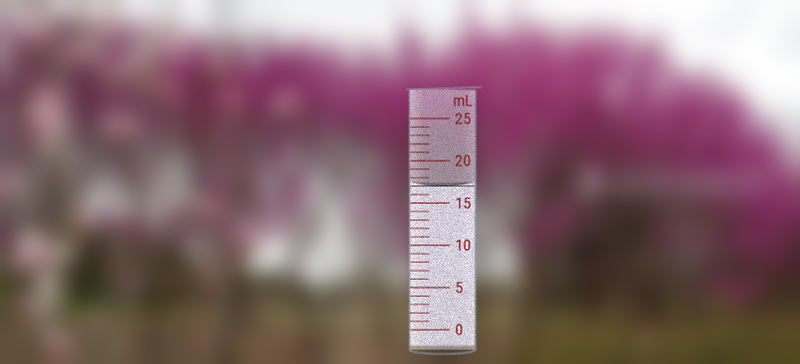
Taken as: 17 mL
